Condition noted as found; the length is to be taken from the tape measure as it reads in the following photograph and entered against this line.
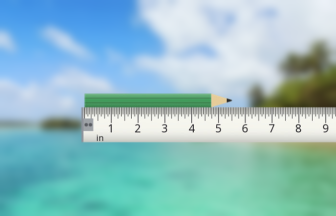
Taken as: 5.5 in
